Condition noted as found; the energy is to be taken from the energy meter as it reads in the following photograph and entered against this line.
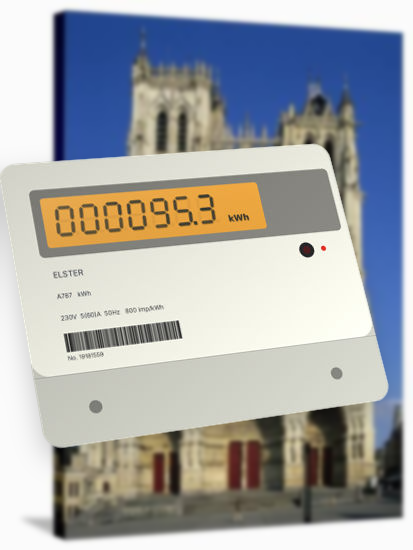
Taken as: 95.3 kWh
